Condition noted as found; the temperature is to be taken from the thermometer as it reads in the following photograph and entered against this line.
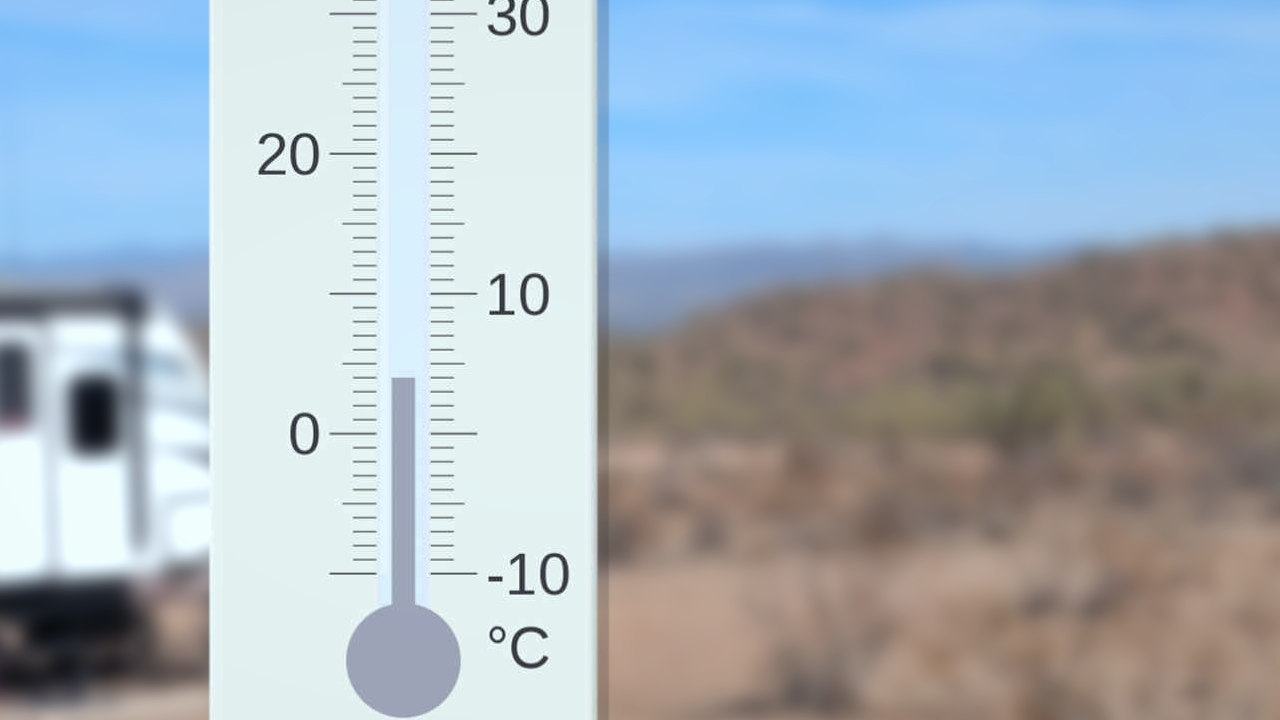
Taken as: 4 °C
